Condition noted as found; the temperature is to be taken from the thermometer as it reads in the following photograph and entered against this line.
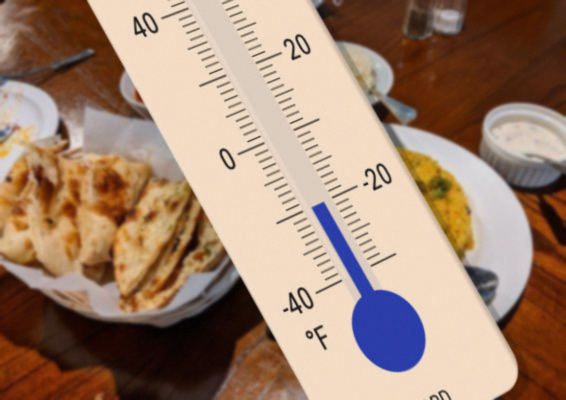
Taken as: -20 °F
